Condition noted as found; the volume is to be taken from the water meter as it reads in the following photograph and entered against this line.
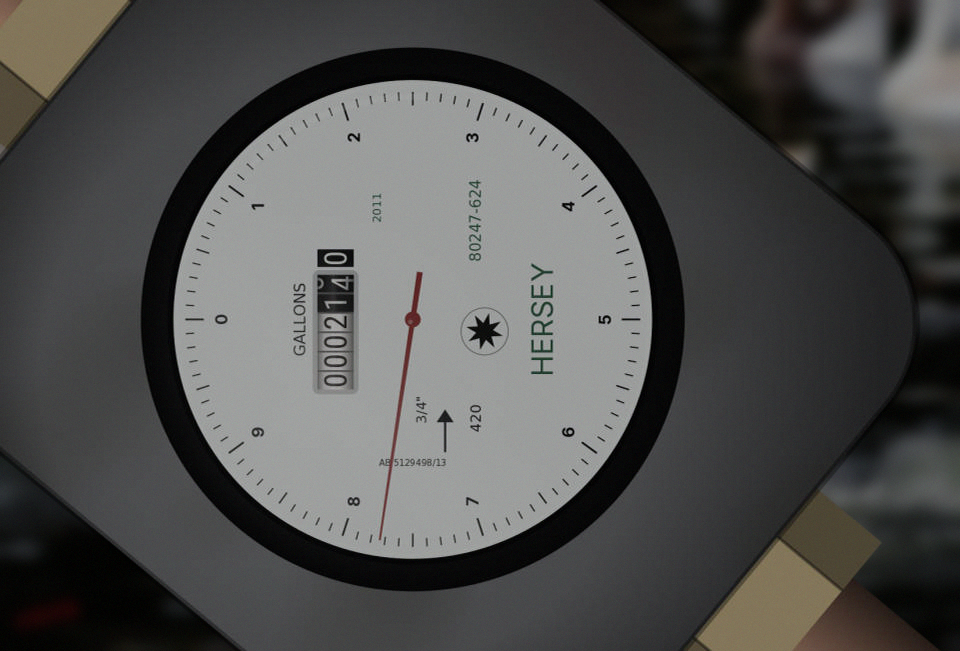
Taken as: 2137.7 gal
